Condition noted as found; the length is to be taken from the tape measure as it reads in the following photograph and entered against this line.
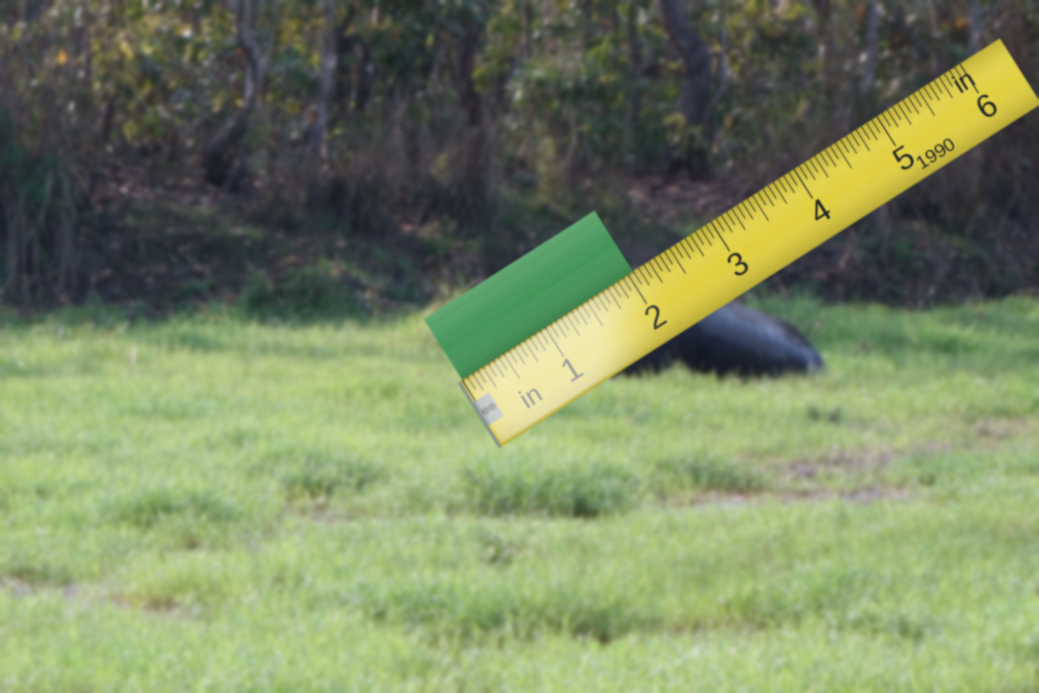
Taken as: 2.0625 in
